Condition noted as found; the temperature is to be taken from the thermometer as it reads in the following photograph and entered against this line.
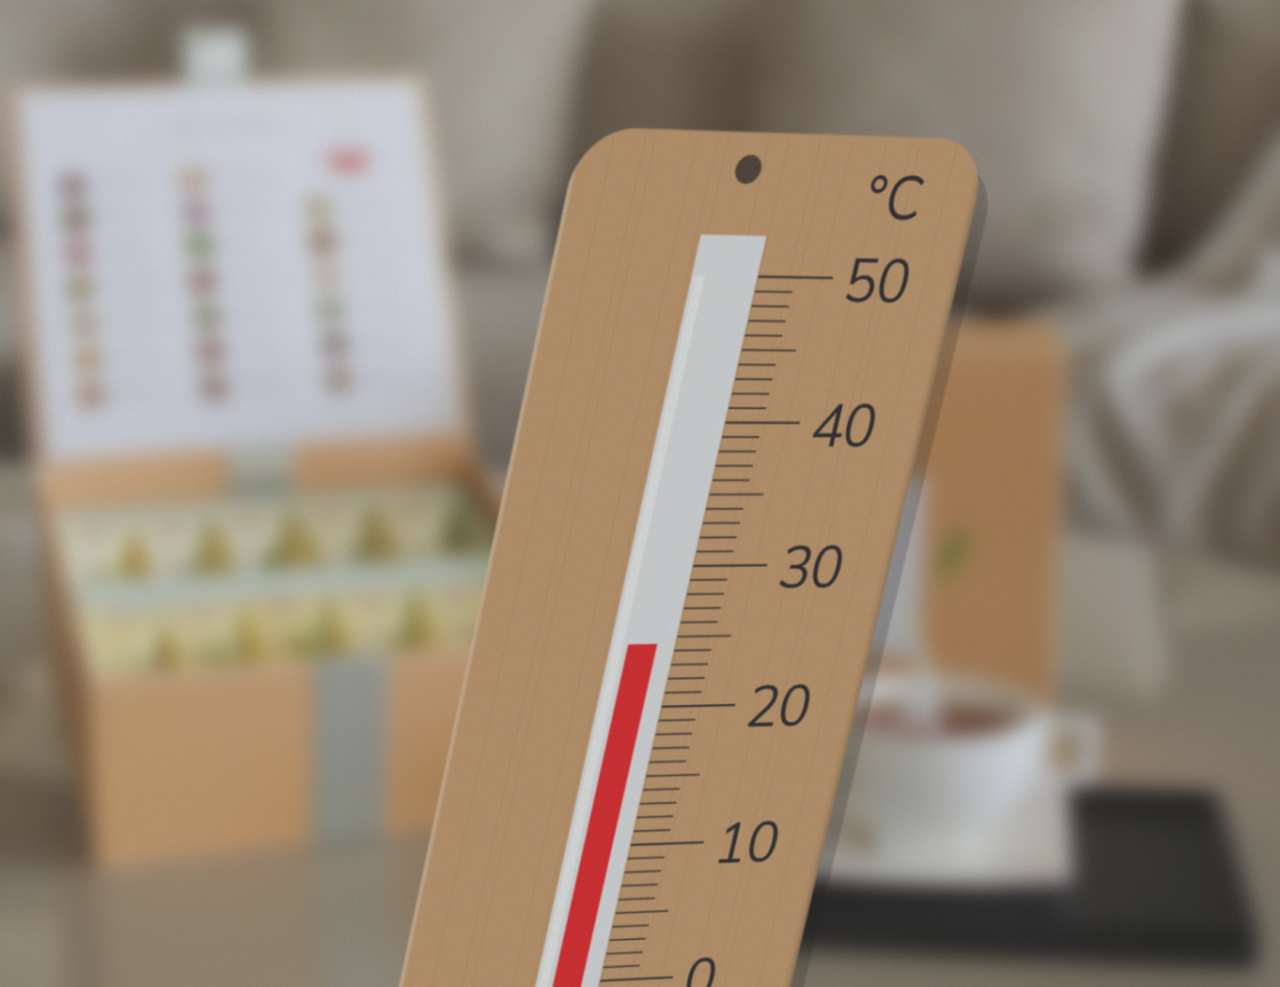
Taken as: 24.5 °C
